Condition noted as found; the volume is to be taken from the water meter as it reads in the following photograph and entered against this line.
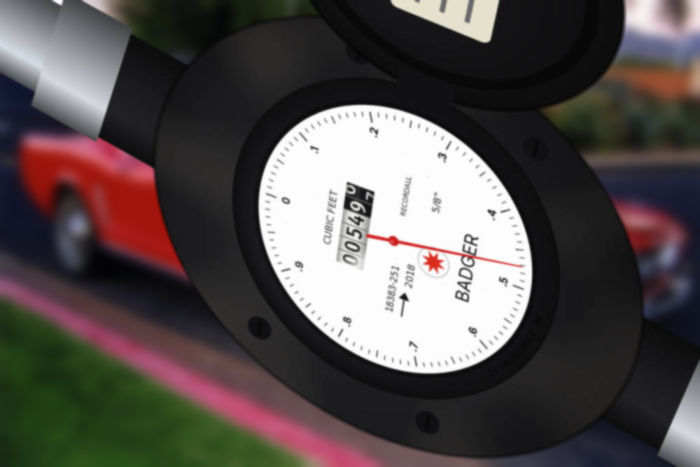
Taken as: 5496.47 ft³
